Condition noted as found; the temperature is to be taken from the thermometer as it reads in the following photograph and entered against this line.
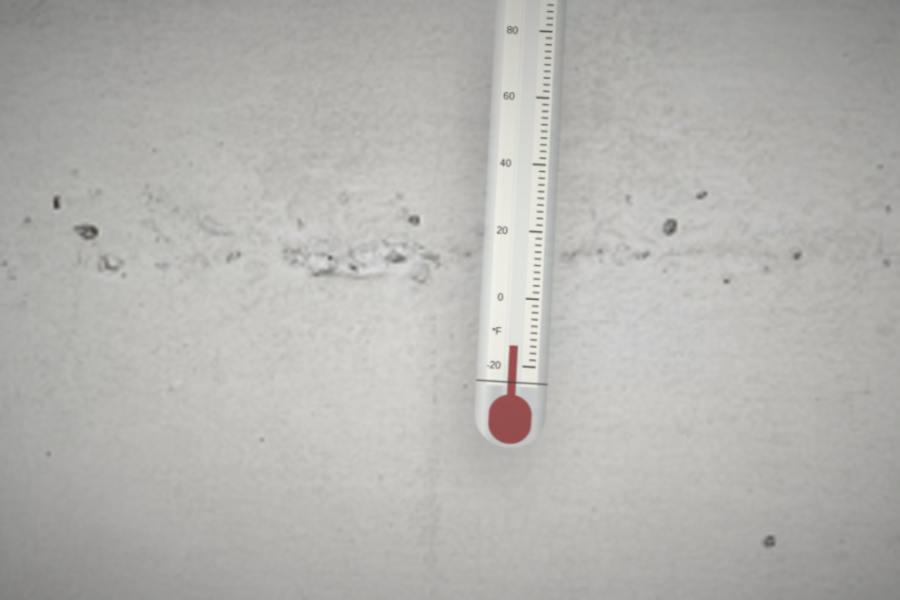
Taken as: -14 °F
